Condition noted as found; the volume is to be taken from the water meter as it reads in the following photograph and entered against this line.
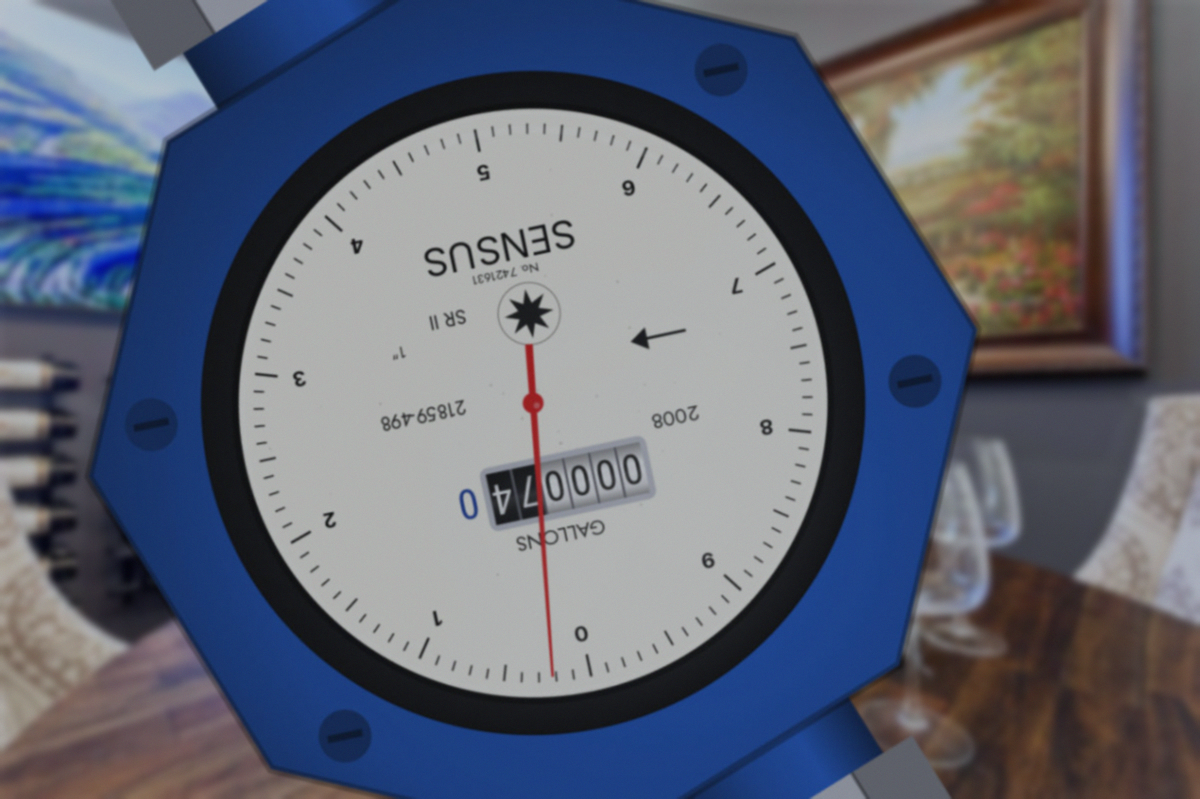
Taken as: 740.2 gal
